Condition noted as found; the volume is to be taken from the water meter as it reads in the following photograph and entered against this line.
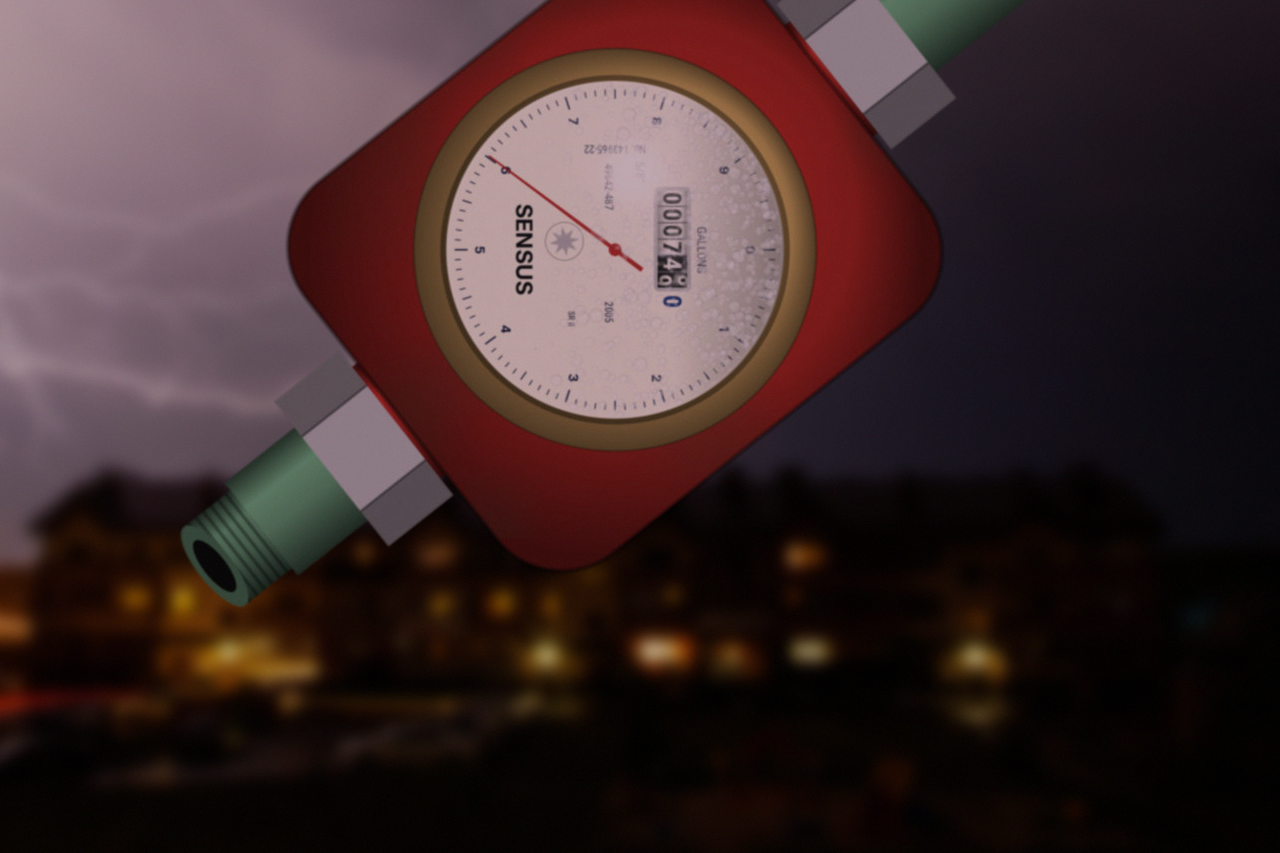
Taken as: 7486.0 gal
